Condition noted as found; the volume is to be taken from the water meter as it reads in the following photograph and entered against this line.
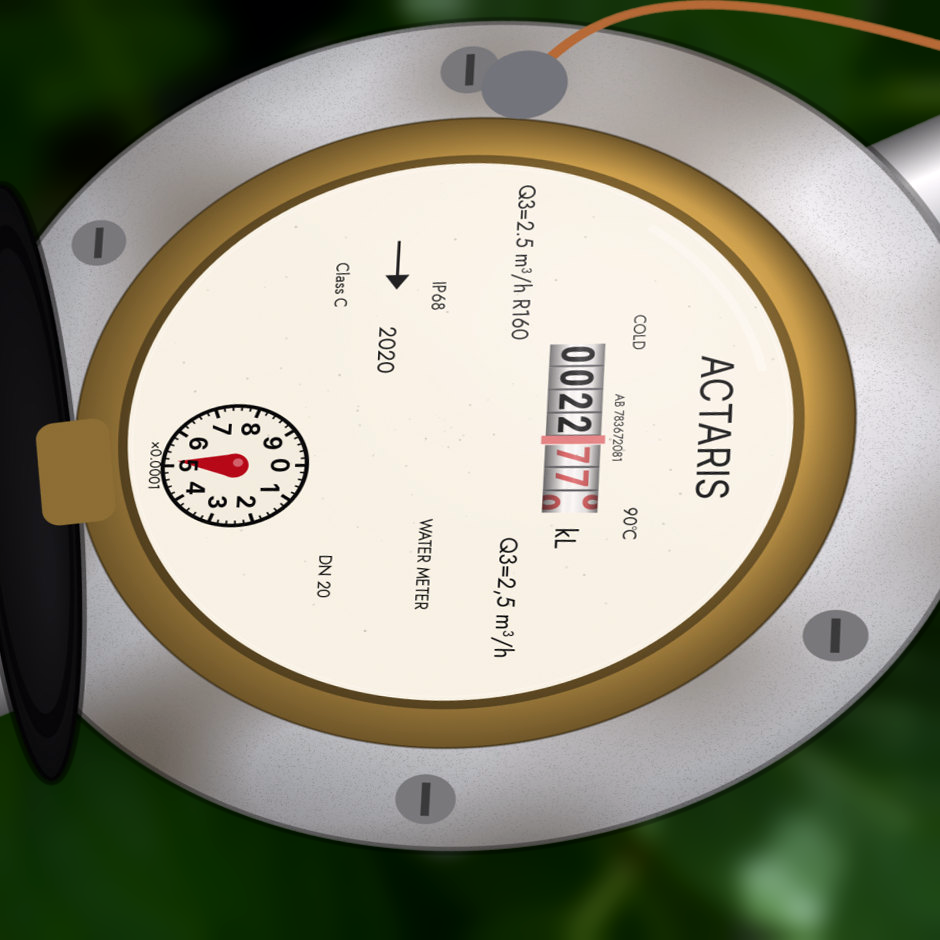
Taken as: 22.7785 kL
